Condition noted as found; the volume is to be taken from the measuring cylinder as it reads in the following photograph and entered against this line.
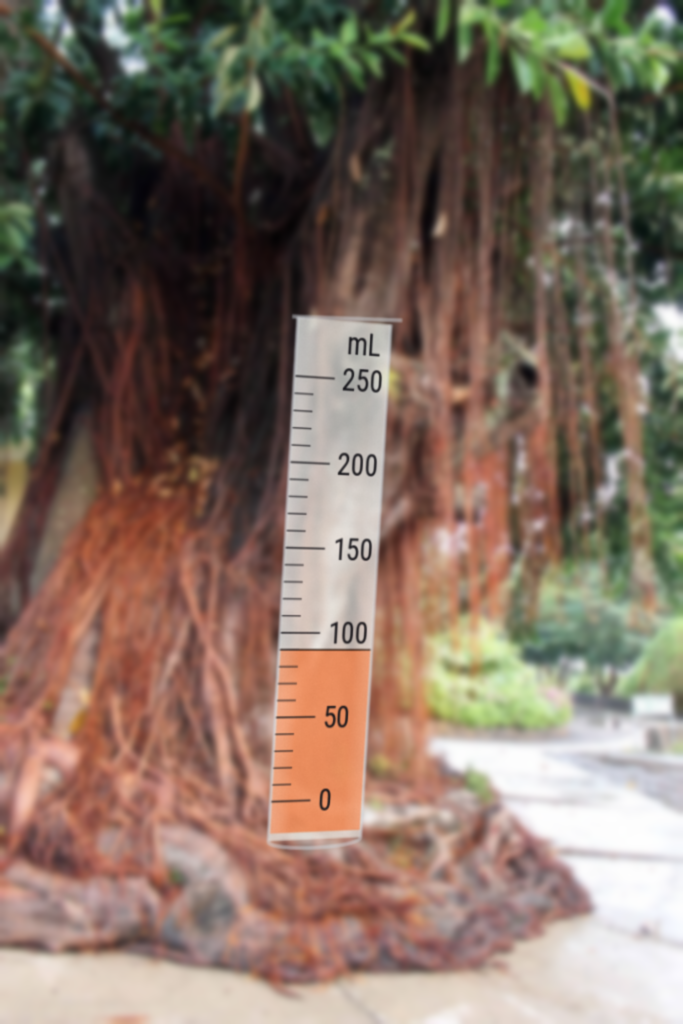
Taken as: 90 mL
